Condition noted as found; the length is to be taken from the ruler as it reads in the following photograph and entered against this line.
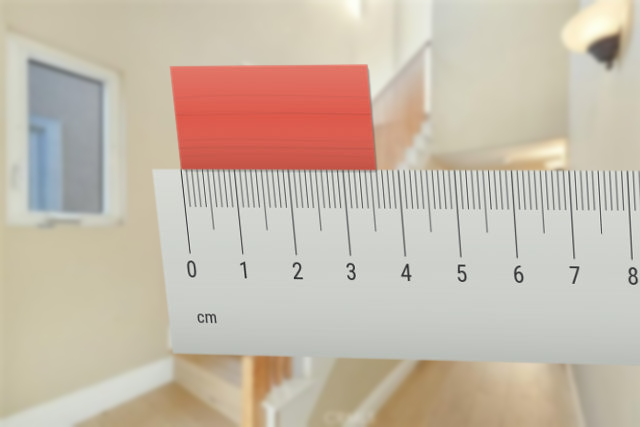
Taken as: 3.6 cm
